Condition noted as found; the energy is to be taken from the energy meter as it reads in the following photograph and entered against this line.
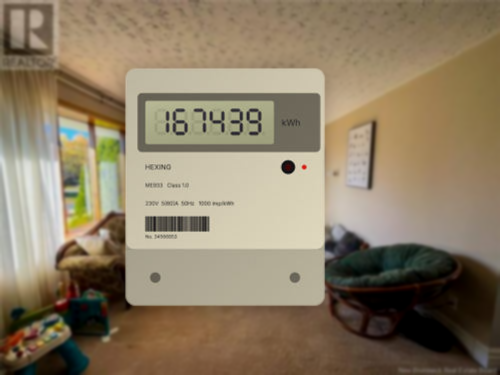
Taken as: 167439 kWh
